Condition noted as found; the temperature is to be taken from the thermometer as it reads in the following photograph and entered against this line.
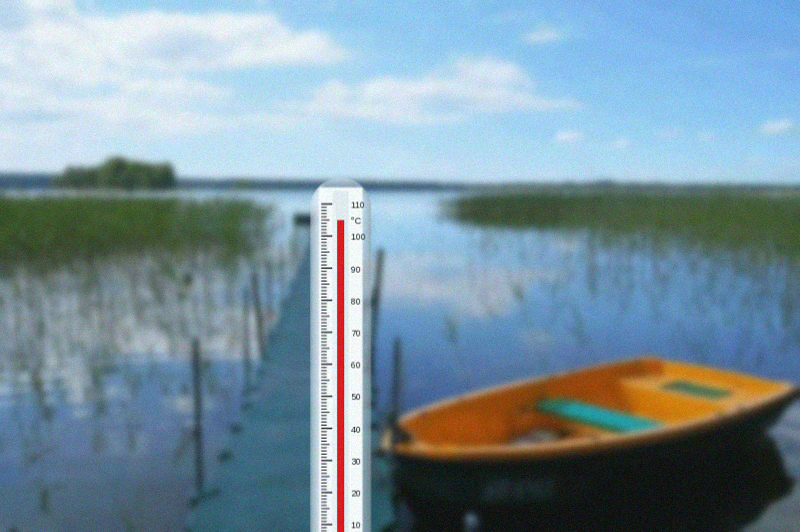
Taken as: 105 °C
